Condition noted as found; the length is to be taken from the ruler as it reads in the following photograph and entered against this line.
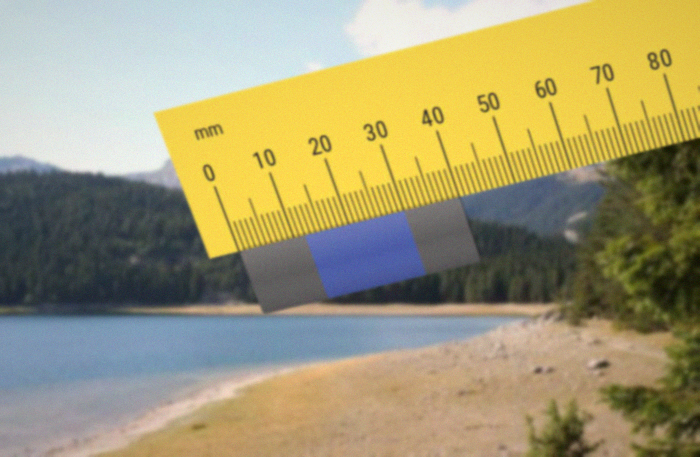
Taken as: 40 mm
